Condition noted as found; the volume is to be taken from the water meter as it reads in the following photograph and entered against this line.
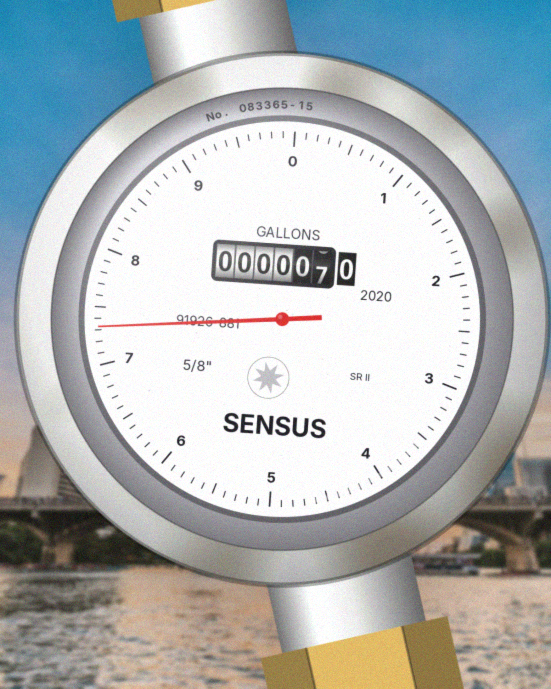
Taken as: 67.3 gal
